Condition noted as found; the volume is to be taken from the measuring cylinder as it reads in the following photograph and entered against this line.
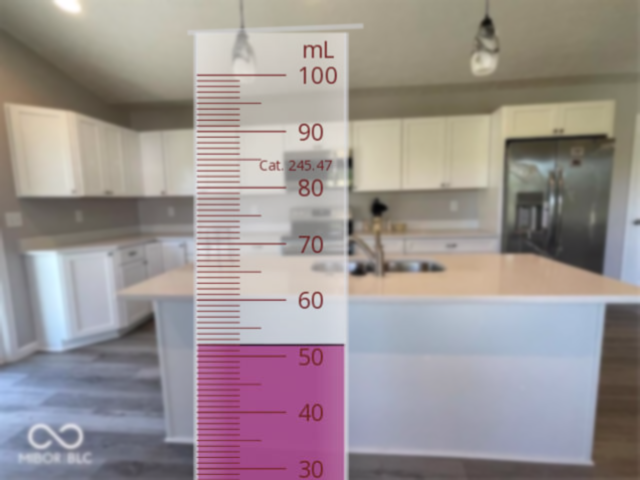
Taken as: 52 mL
